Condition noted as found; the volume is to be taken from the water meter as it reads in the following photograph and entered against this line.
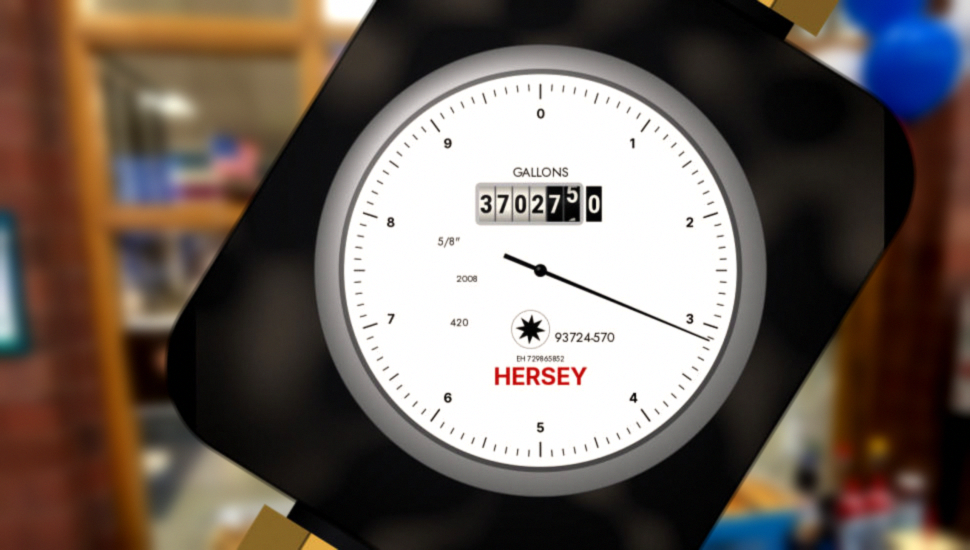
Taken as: 3702753.1 gal
